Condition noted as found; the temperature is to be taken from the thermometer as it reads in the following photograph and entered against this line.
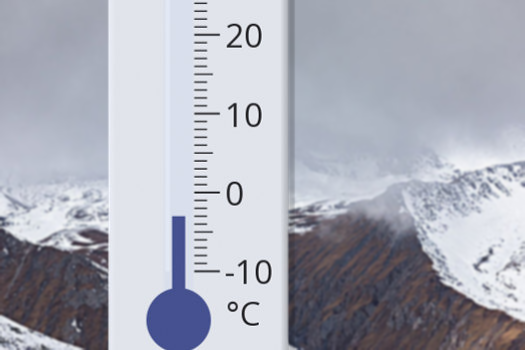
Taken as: -3 °C
